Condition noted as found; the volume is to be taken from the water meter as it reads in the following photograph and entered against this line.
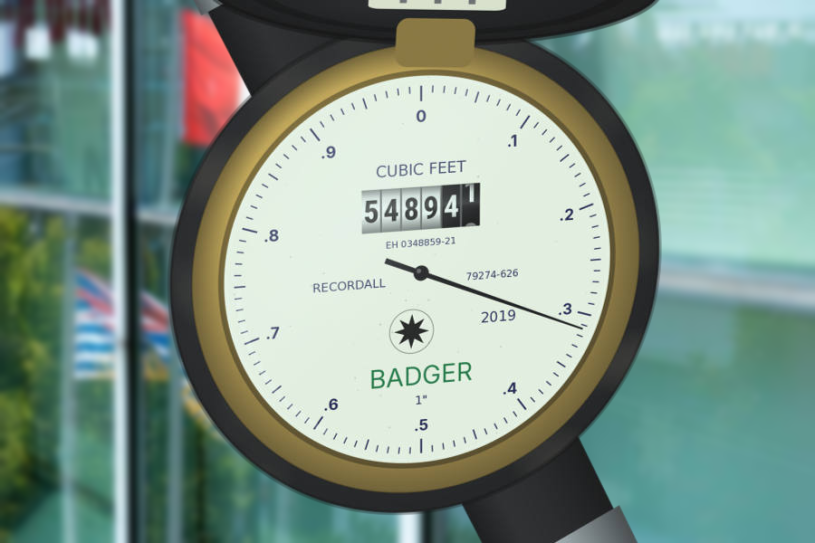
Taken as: 548941.31 ft³
